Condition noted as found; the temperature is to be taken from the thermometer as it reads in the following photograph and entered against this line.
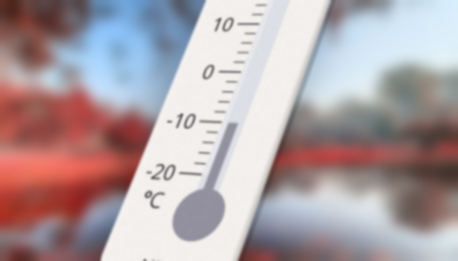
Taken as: -10 °C
